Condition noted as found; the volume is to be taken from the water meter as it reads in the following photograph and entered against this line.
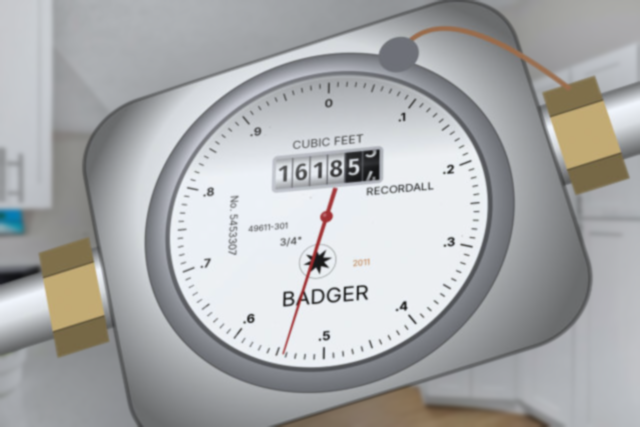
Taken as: 161853.54 ft³
